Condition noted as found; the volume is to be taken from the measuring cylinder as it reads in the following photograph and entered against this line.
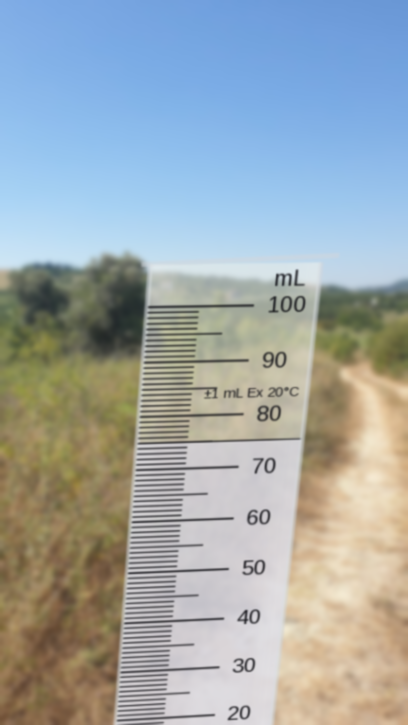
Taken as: 75 mL
